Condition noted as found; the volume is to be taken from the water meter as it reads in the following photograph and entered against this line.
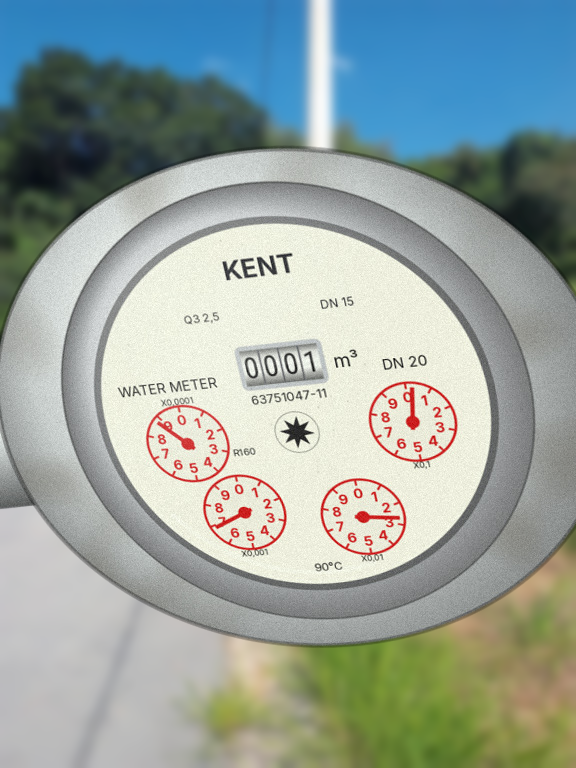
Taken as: 1.0268 m³
